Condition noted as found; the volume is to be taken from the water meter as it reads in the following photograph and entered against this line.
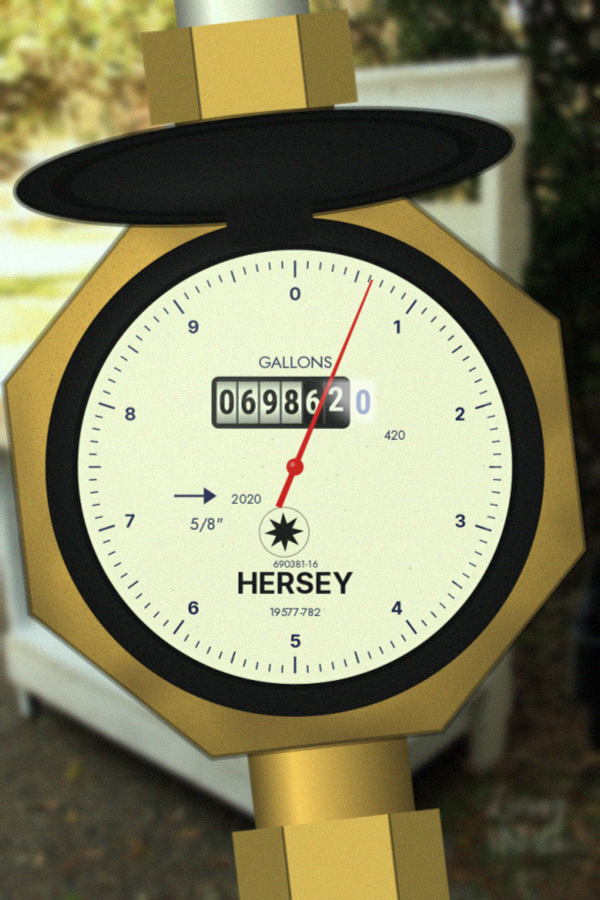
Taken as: 698620.6 gal
